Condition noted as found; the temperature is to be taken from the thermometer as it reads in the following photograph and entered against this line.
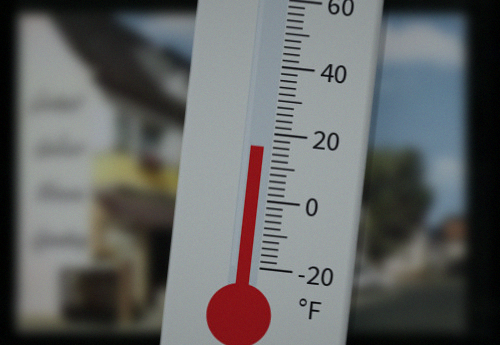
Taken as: 16 °F
